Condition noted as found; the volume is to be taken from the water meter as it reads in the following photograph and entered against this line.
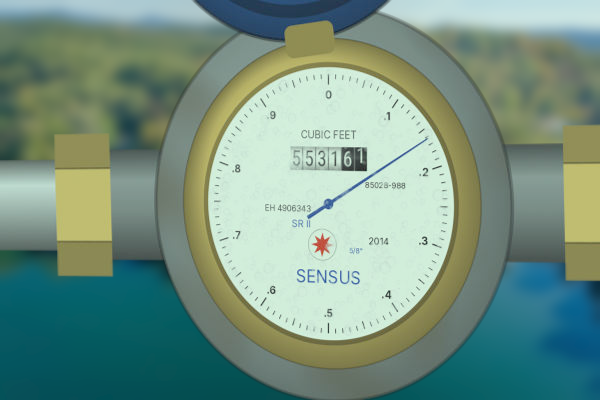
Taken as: 553161.16 ft³
